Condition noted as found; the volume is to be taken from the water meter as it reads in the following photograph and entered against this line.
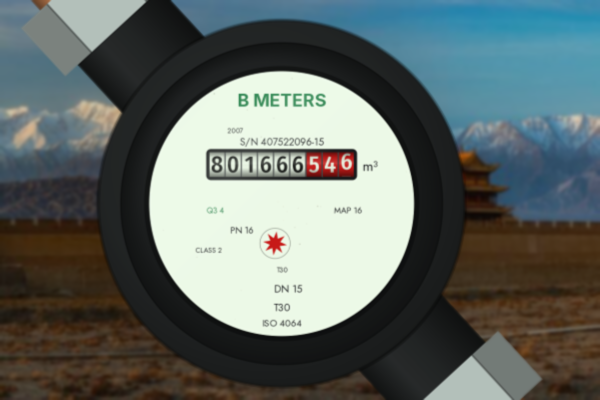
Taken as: 801666.546 m³
